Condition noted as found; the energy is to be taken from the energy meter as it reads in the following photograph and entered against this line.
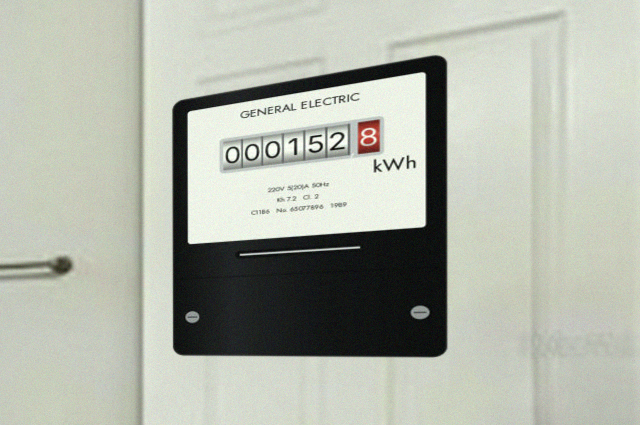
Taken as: 152.8 kWh
